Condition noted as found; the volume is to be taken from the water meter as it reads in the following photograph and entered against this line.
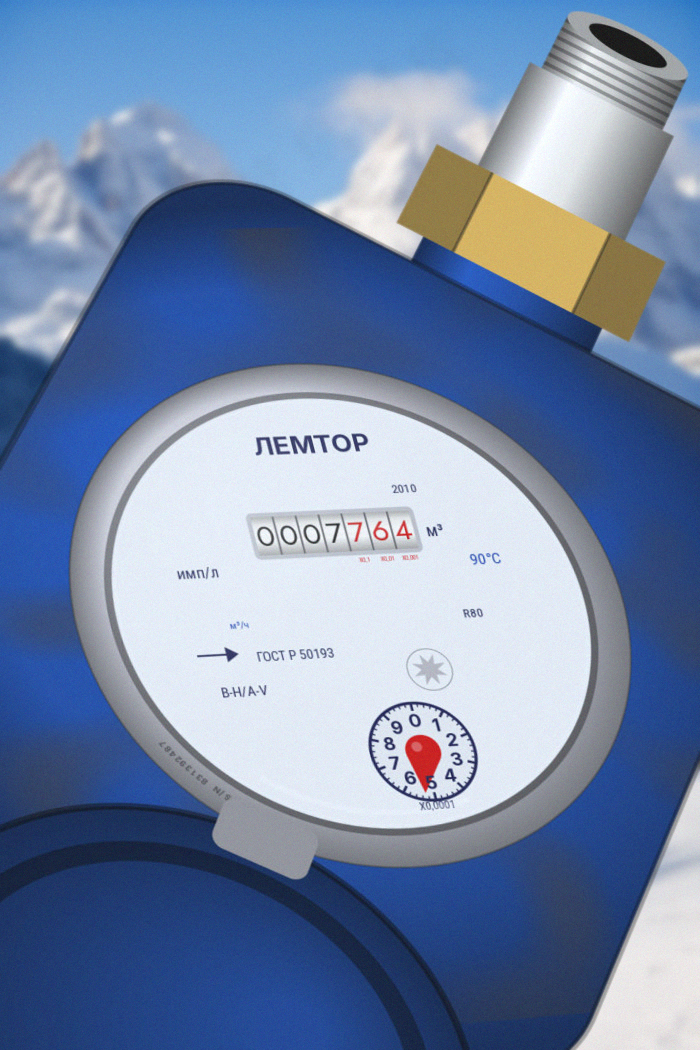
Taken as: 7.7645 m³
